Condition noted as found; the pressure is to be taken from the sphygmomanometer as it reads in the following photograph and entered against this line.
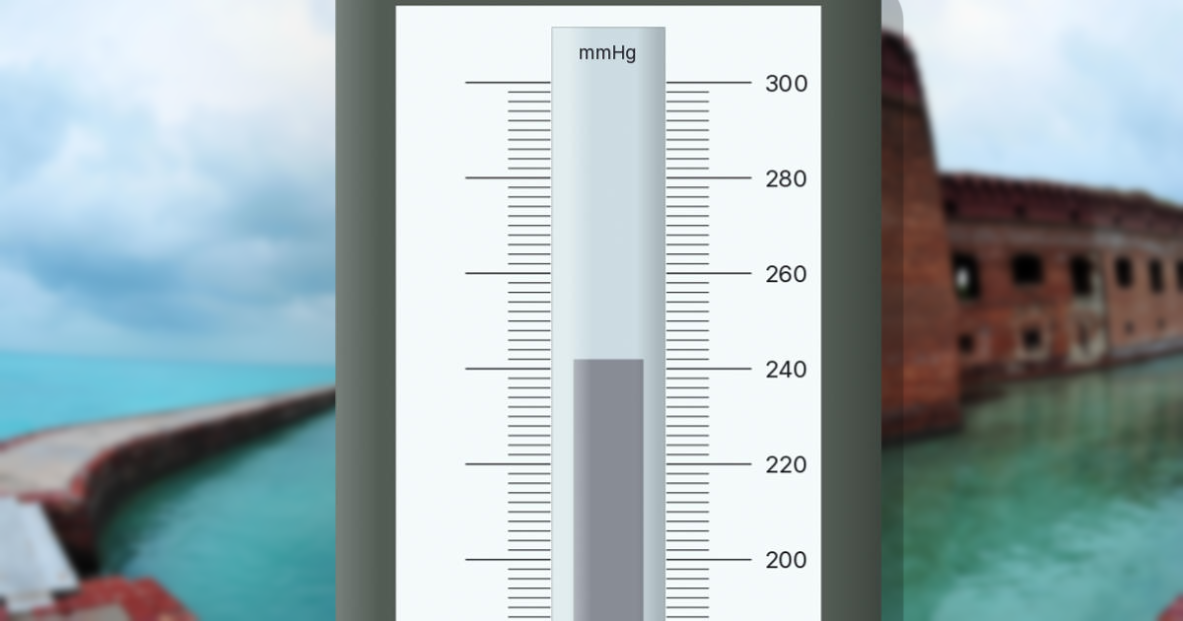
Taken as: 242 mmHg
